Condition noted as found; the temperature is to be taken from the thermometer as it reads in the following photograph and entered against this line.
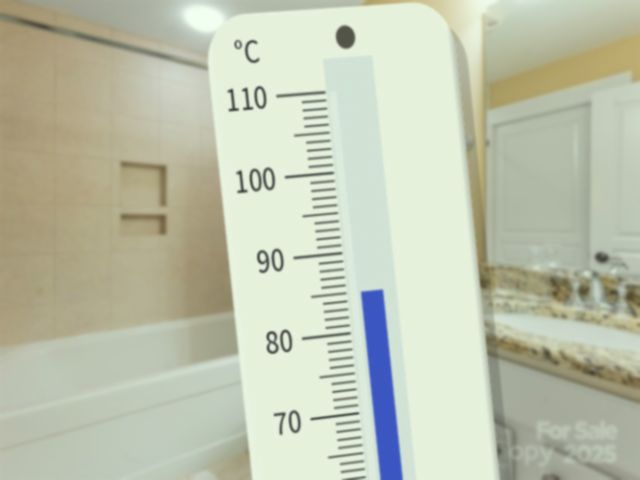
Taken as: 85 °C
